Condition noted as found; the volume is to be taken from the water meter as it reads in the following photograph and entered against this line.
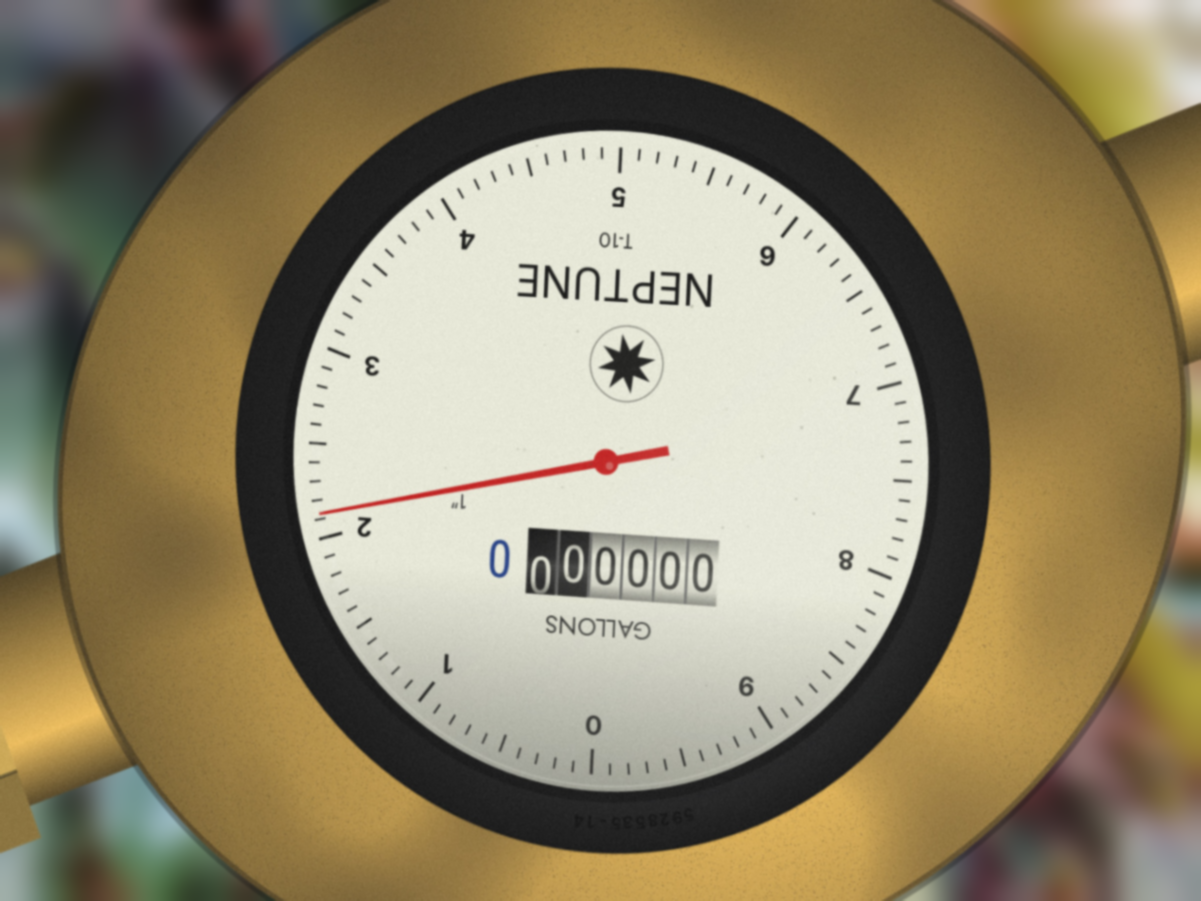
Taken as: 2.1 gal
